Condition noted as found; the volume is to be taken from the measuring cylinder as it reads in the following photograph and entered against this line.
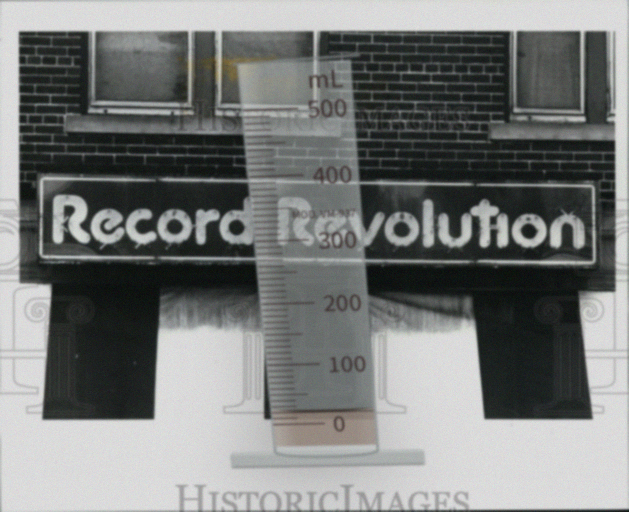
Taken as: 20 mL
